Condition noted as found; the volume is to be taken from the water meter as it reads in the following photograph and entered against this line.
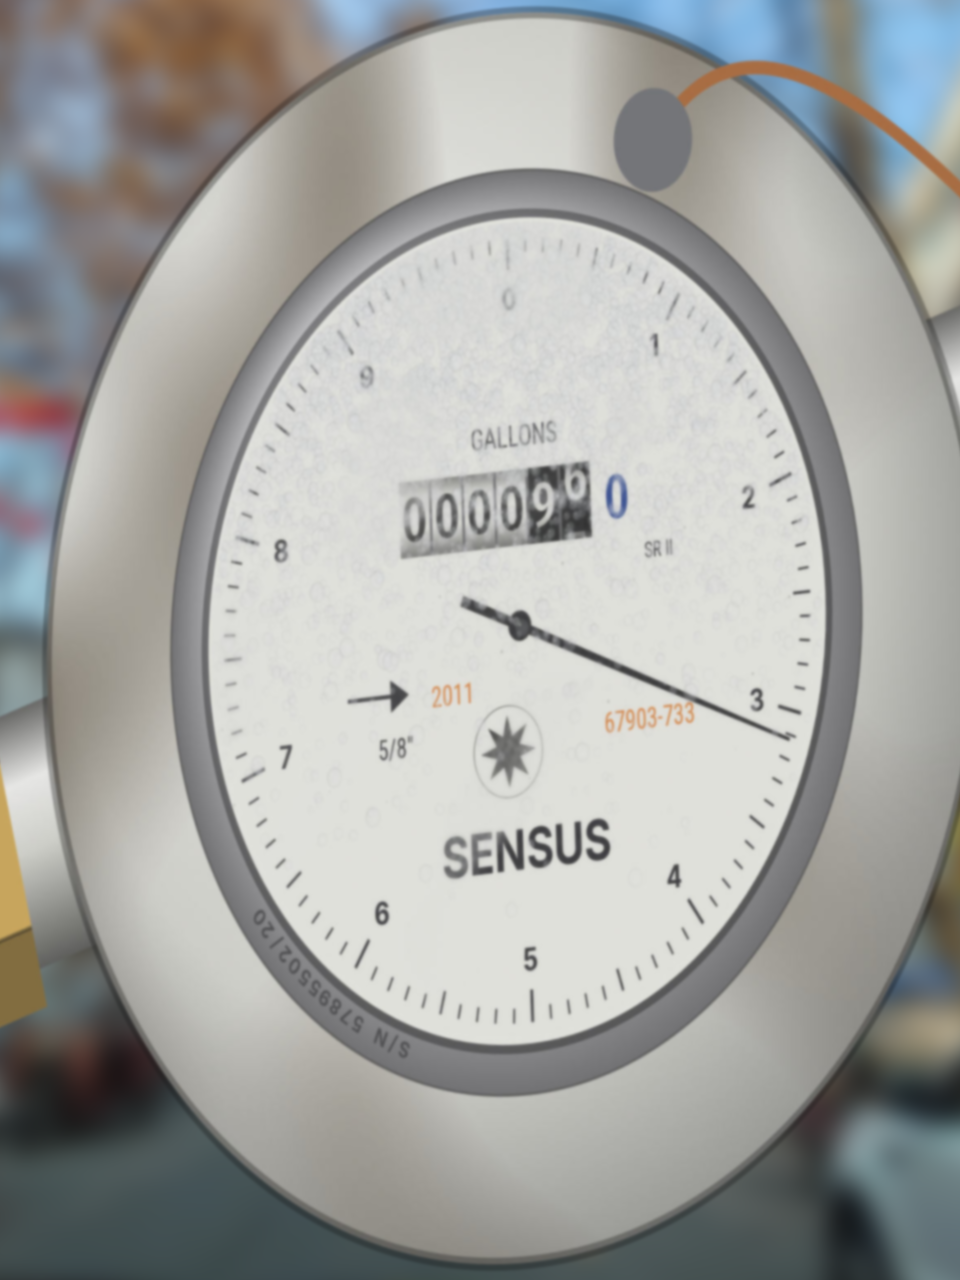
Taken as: 963.1 gal
